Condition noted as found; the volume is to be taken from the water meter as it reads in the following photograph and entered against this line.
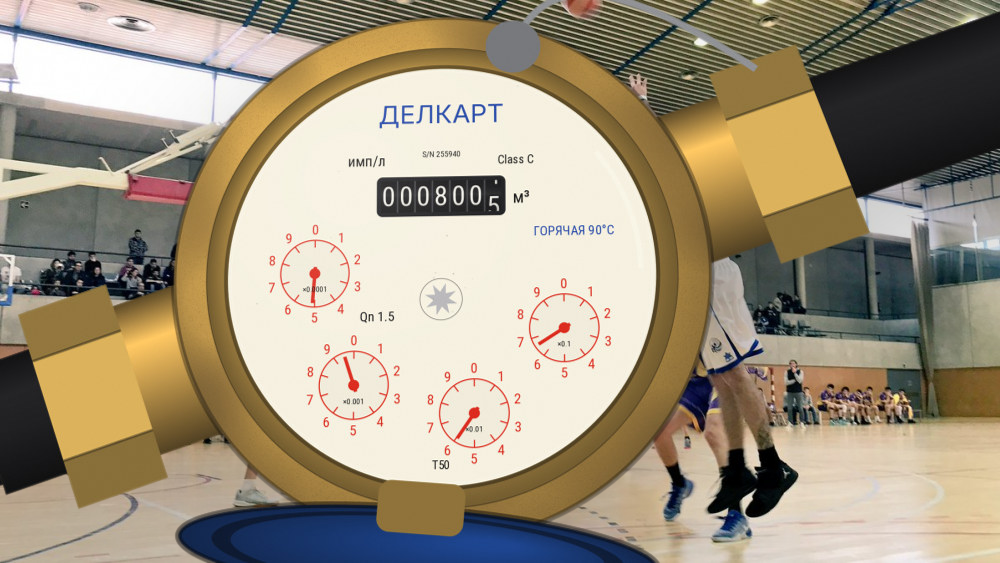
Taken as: 8004.6595 m³
